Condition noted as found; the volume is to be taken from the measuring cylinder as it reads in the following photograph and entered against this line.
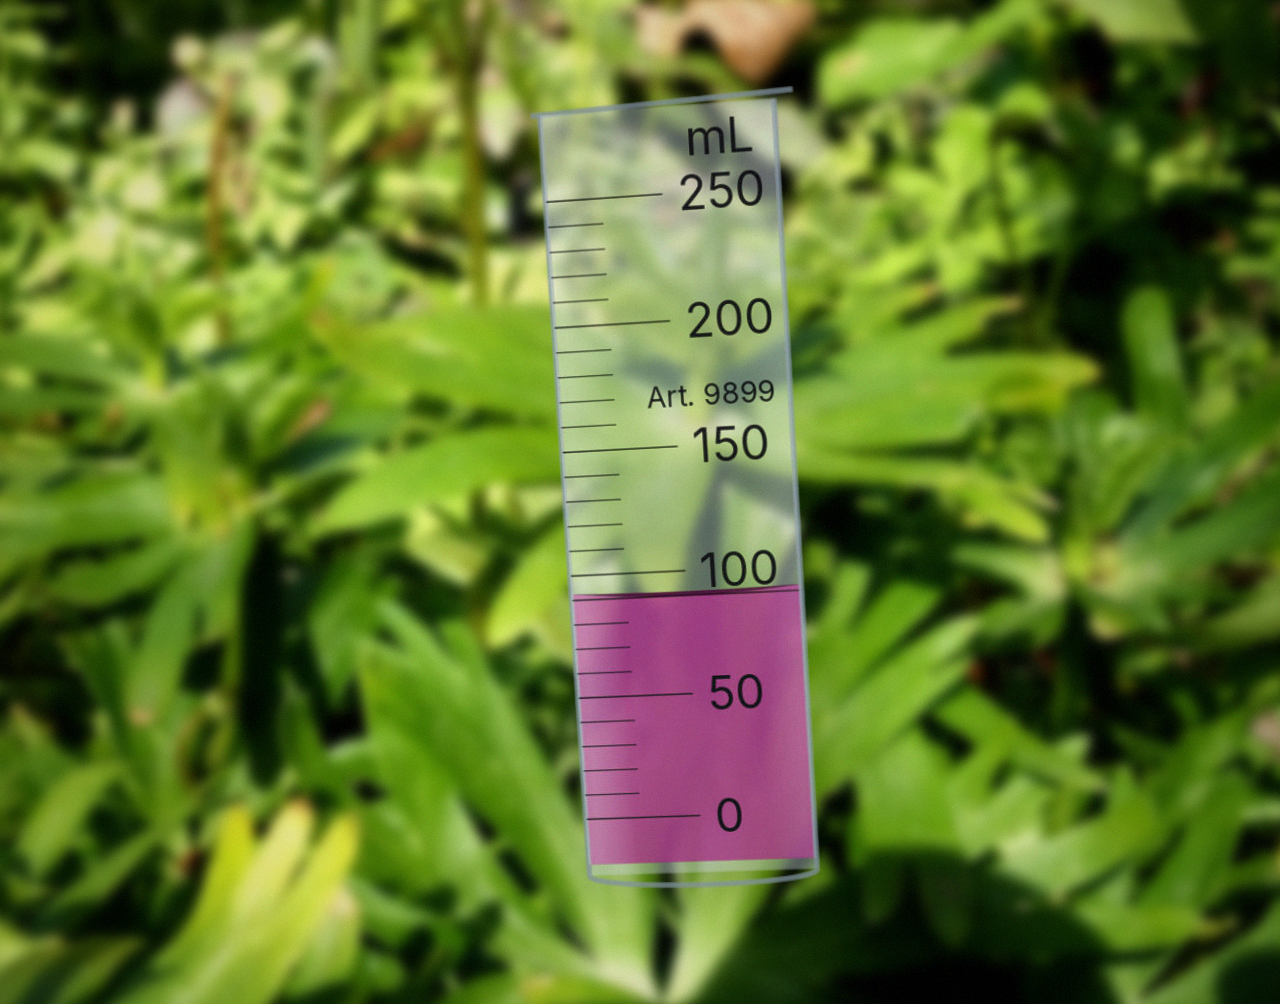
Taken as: 90 mL
